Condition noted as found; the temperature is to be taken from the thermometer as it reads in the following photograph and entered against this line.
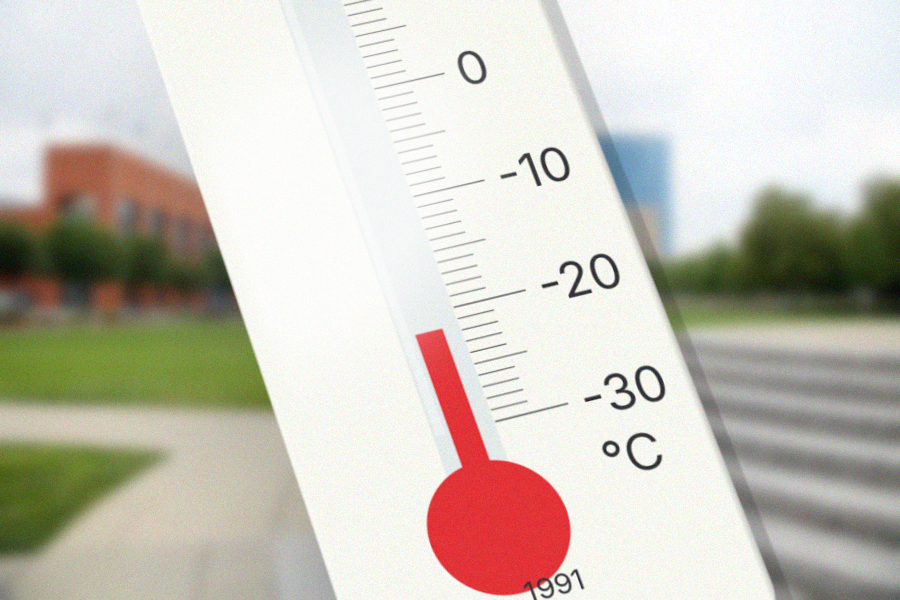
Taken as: -21.5 °C
